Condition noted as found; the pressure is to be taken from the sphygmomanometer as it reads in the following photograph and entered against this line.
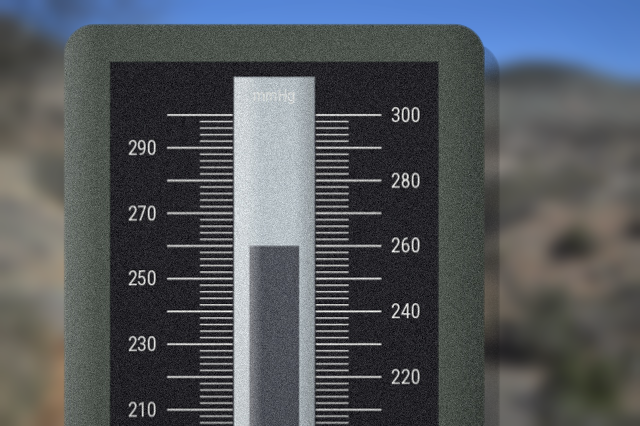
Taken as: 260 mmHg
